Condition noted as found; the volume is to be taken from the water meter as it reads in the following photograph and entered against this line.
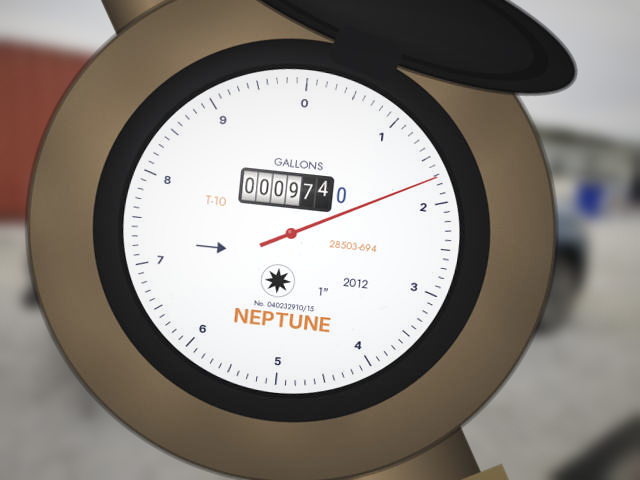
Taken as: 9741.7 gal
